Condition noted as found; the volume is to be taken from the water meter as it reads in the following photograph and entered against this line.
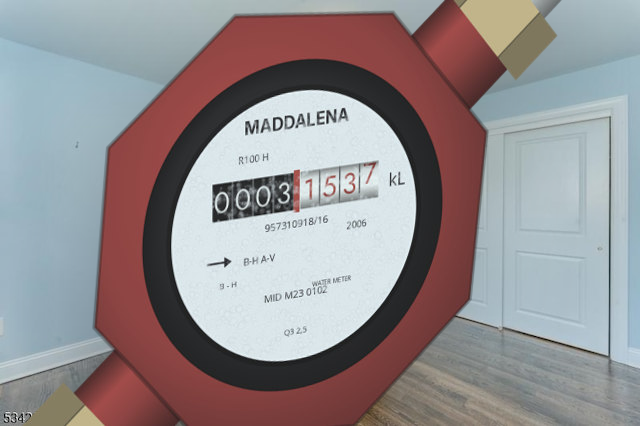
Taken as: 3.1537 kL
